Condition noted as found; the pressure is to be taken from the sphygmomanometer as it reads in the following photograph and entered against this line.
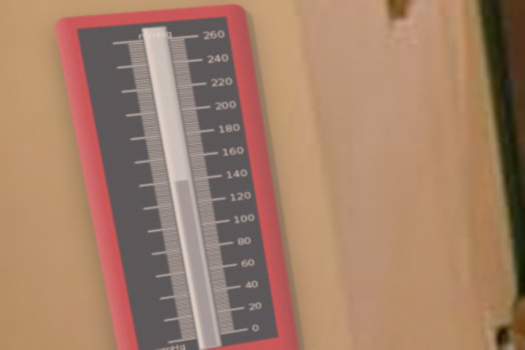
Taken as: 140 mmHg
